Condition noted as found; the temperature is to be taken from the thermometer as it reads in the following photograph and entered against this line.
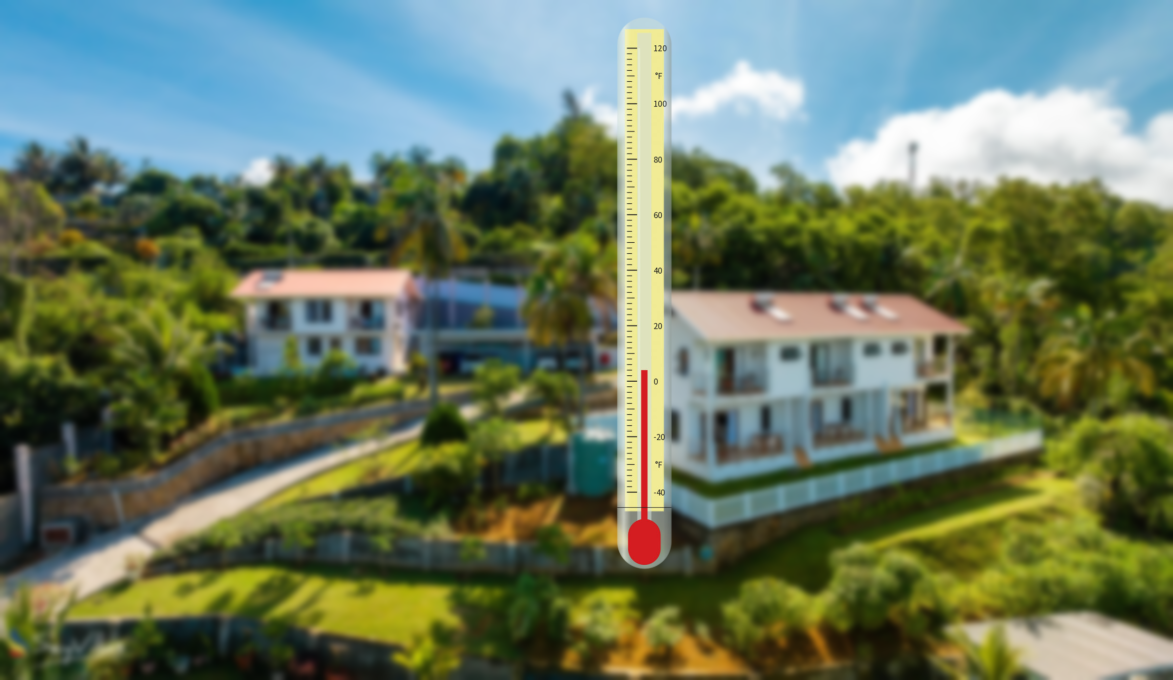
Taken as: 4 °F
